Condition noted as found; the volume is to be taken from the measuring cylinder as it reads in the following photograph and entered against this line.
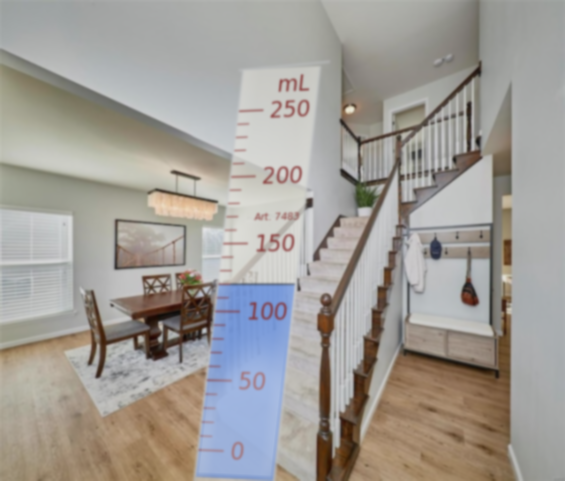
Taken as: 120 mL
